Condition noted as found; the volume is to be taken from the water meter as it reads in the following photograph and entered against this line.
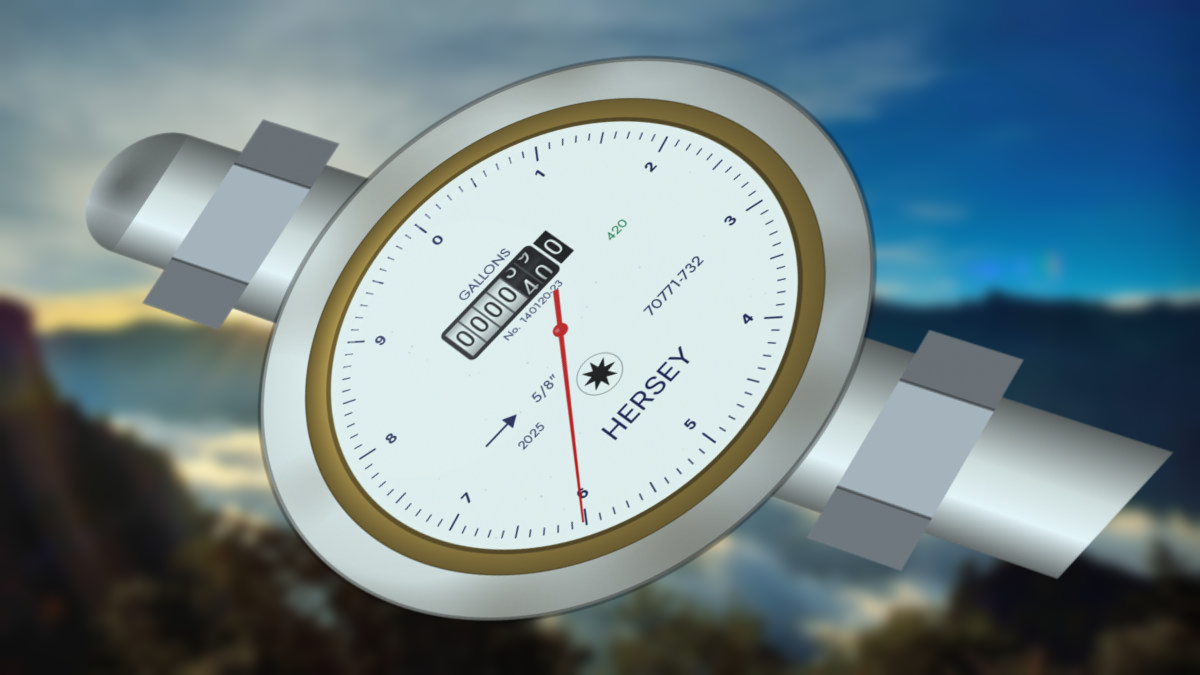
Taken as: 396.0 gal
